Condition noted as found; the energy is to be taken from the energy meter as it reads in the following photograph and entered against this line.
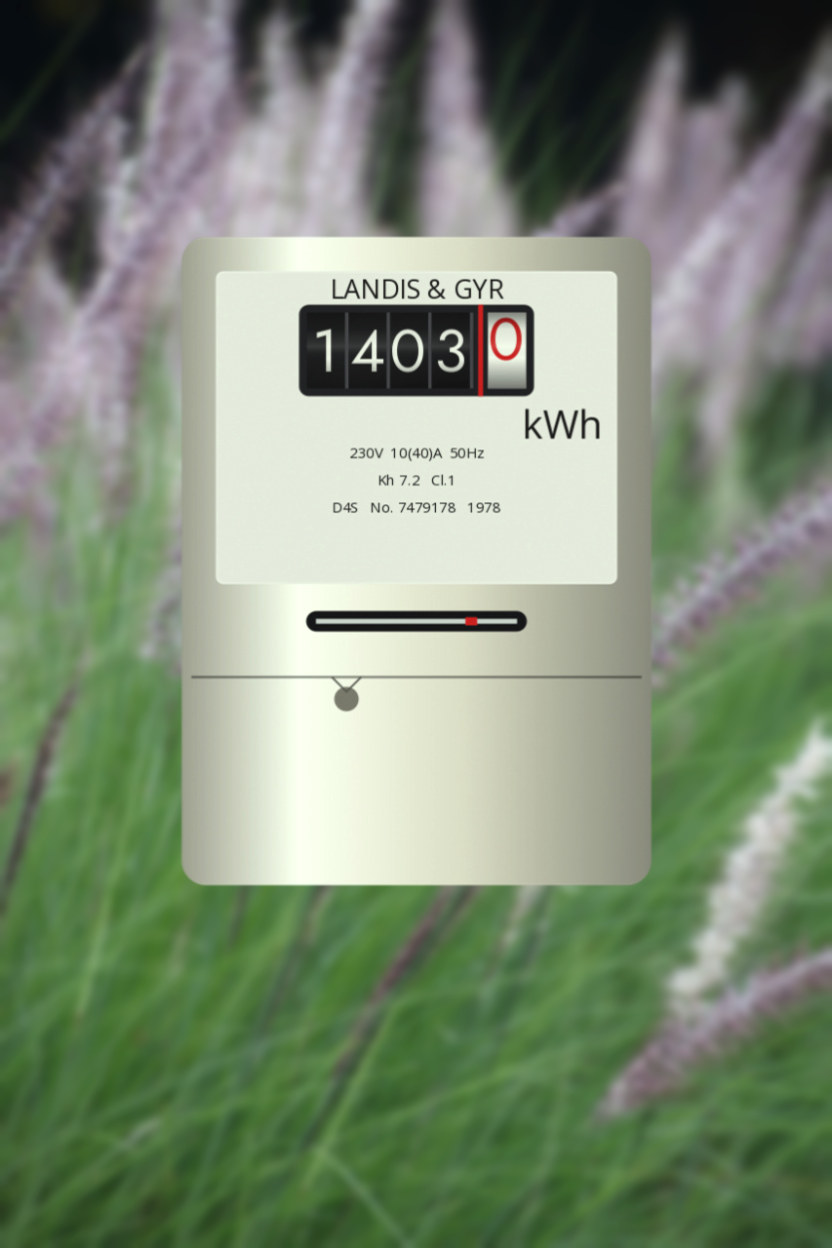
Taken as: 1403.0 kWh
